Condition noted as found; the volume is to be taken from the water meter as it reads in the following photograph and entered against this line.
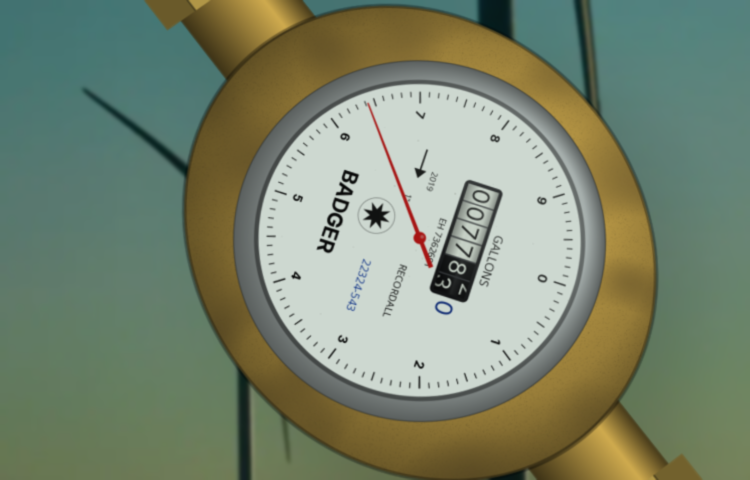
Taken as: 77826.4 gal
